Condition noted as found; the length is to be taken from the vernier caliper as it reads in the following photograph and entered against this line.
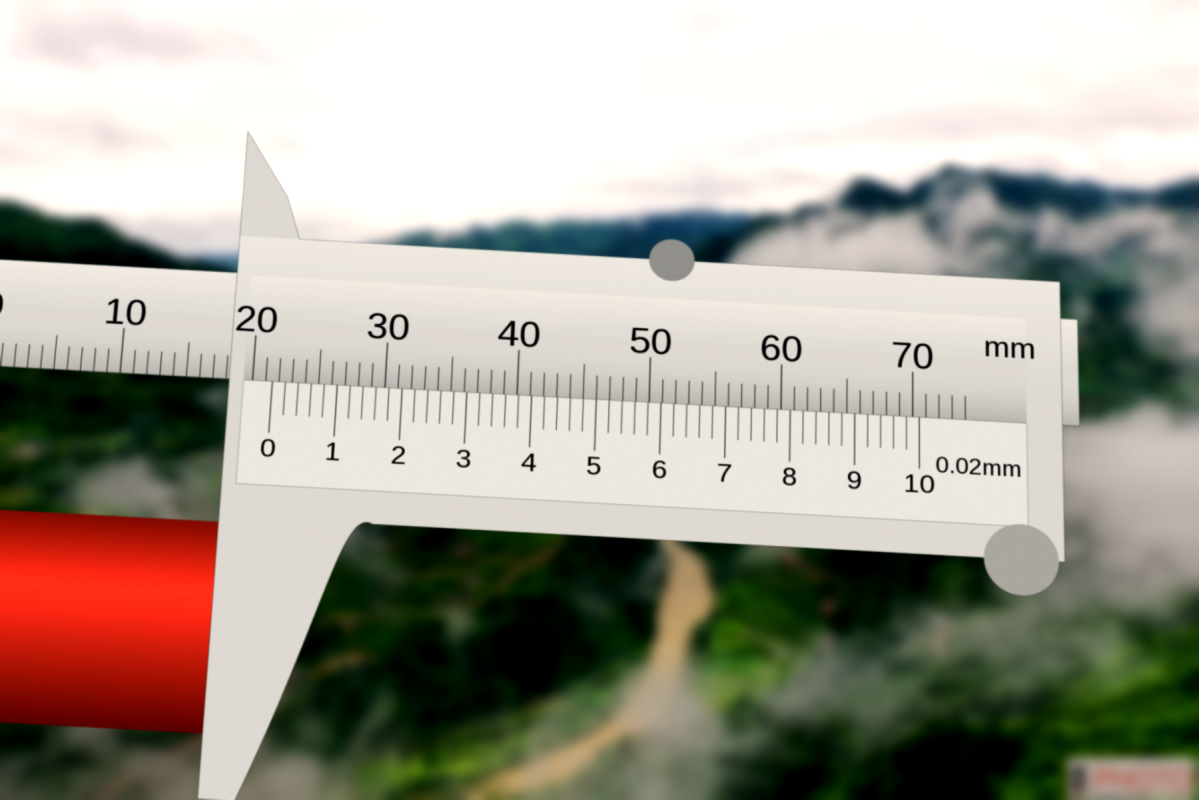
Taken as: 21.5 mm
